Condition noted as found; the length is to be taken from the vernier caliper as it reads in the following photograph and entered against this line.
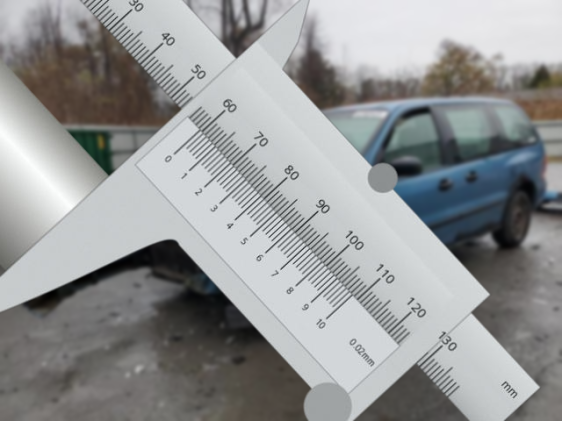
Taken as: 59.5 mm
